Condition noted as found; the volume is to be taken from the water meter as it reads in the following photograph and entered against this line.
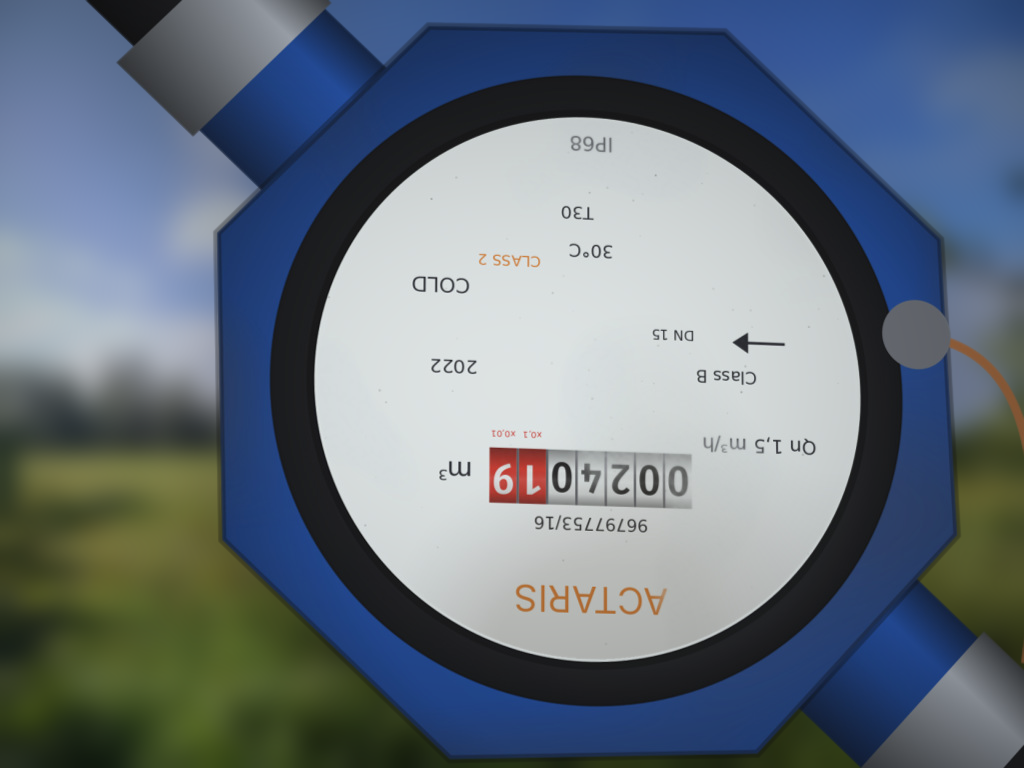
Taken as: 240.19 m³
